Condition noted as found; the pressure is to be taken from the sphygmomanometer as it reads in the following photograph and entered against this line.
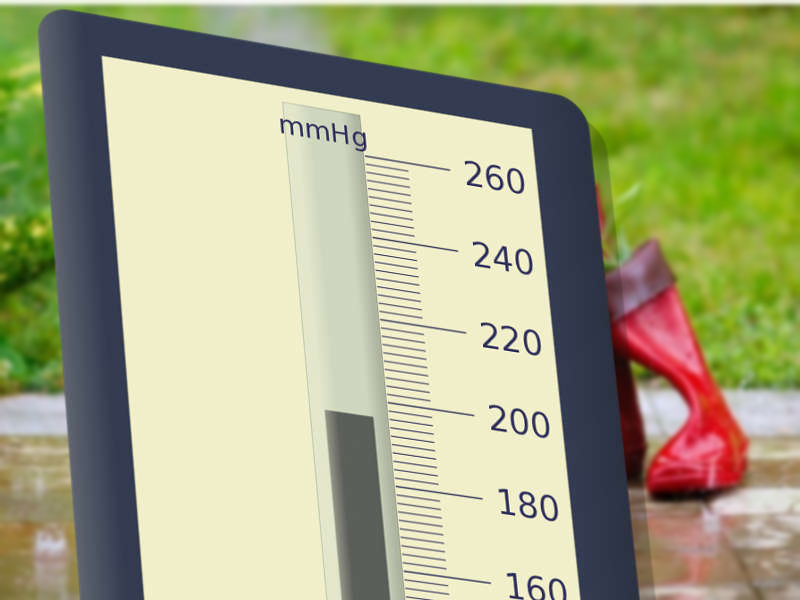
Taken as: 196 mmHg
